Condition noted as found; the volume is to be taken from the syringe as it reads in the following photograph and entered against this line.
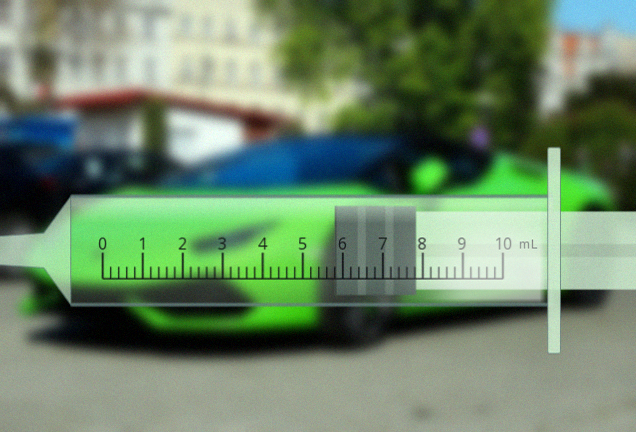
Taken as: 5.8 mL
